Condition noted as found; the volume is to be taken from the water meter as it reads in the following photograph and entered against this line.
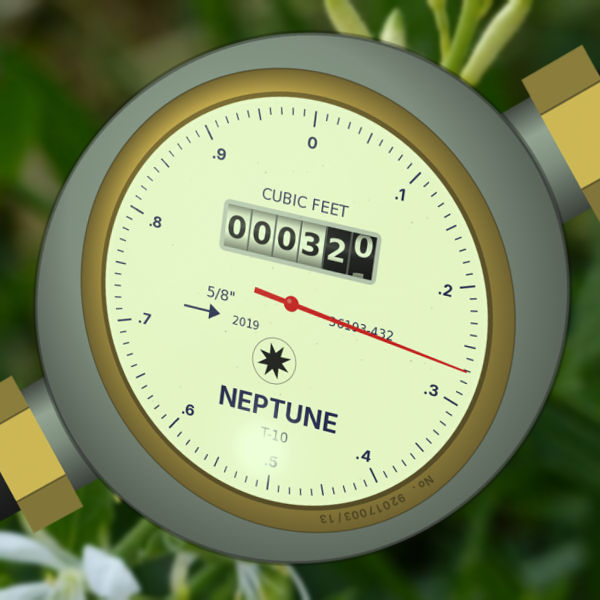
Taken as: 320.27 ft³
